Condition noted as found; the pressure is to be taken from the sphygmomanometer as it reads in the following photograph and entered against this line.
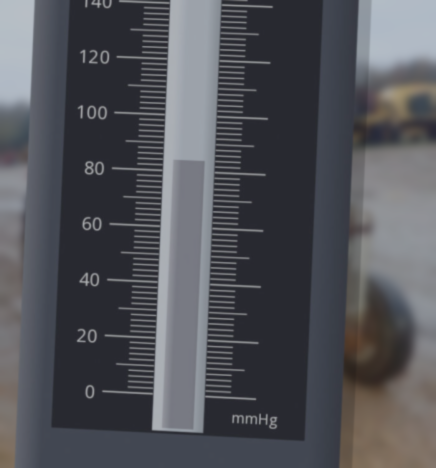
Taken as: 84 mmHg
